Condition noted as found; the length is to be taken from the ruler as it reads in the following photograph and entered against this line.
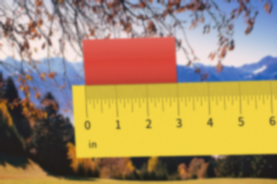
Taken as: 3 in
